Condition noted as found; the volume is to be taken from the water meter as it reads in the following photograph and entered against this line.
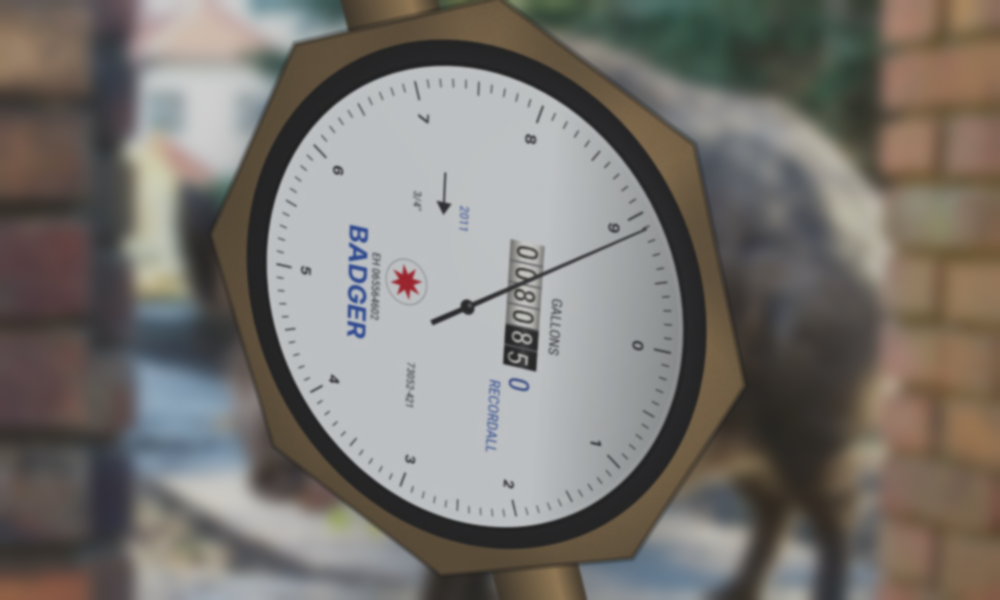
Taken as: 80849.1 gal
